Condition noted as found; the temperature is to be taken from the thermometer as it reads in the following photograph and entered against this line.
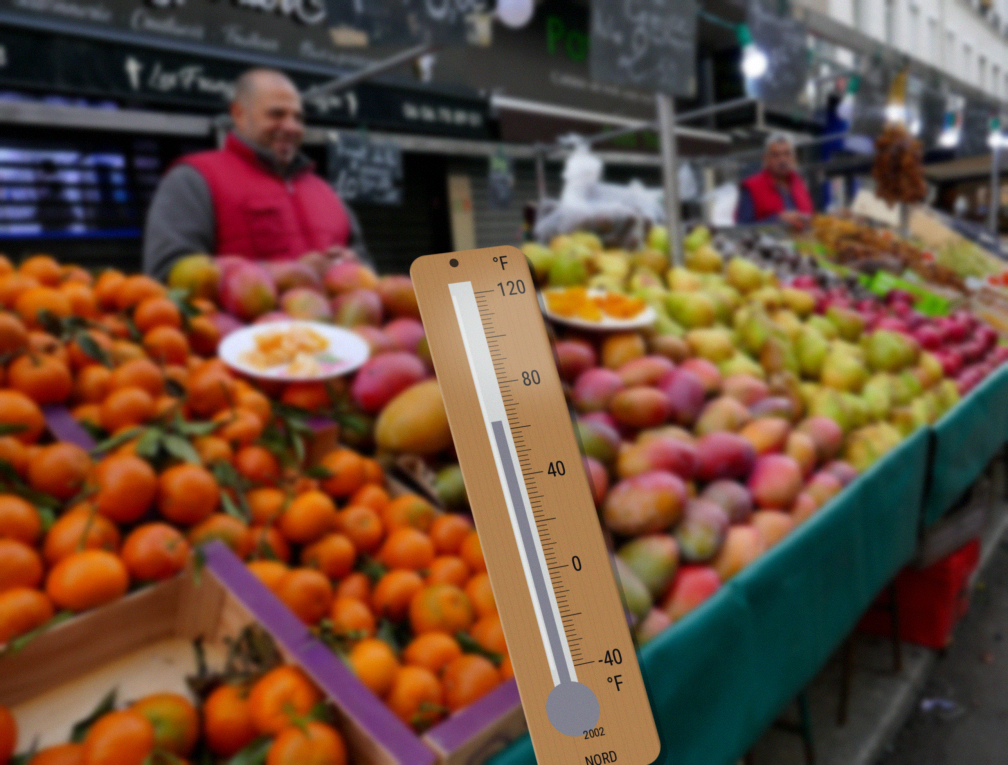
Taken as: 64 °F
